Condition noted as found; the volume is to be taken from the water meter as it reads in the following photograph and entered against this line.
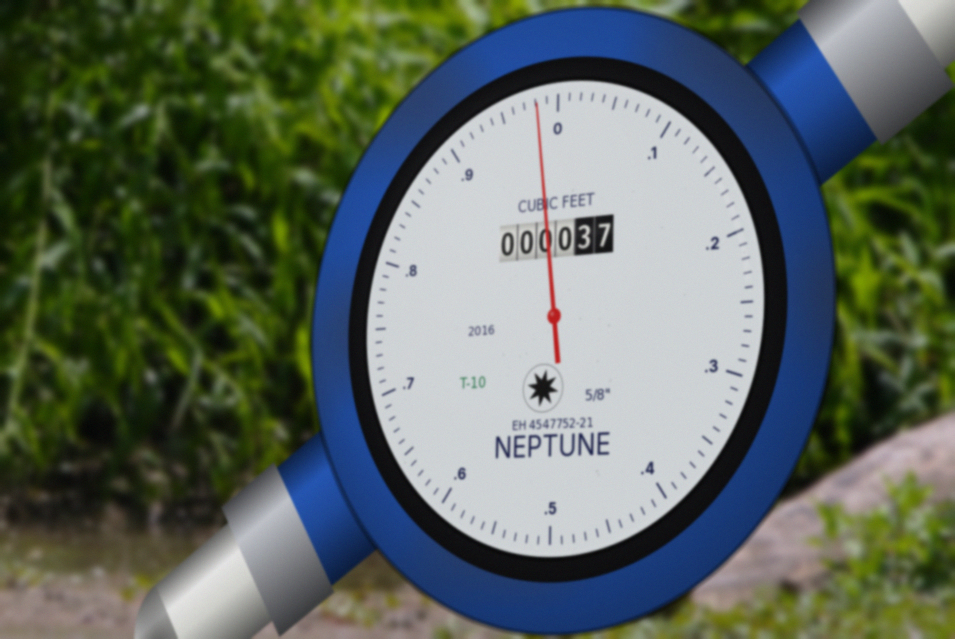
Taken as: 36.98 ft³
